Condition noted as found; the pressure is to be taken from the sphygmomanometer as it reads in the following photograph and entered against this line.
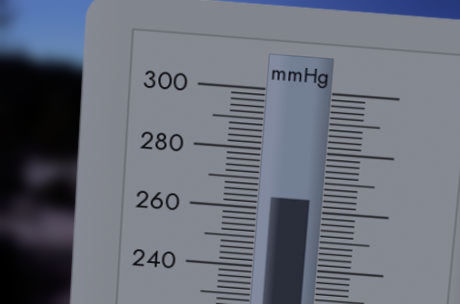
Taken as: 264 mmHg
